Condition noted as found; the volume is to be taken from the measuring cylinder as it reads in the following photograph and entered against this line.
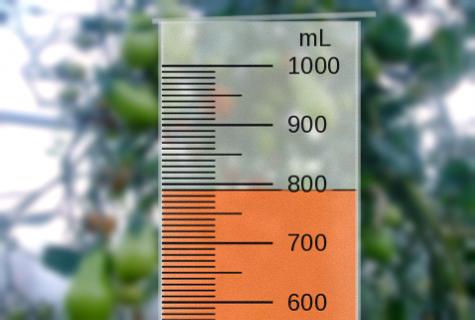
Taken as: 790 mL
